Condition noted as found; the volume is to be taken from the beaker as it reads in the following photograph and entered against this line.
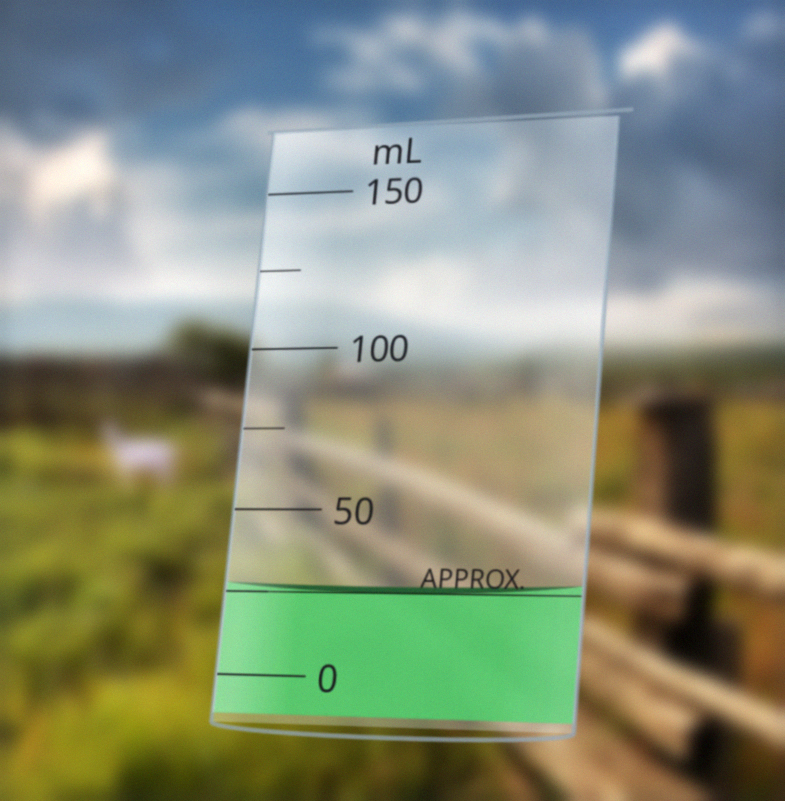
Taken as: 25 mL
